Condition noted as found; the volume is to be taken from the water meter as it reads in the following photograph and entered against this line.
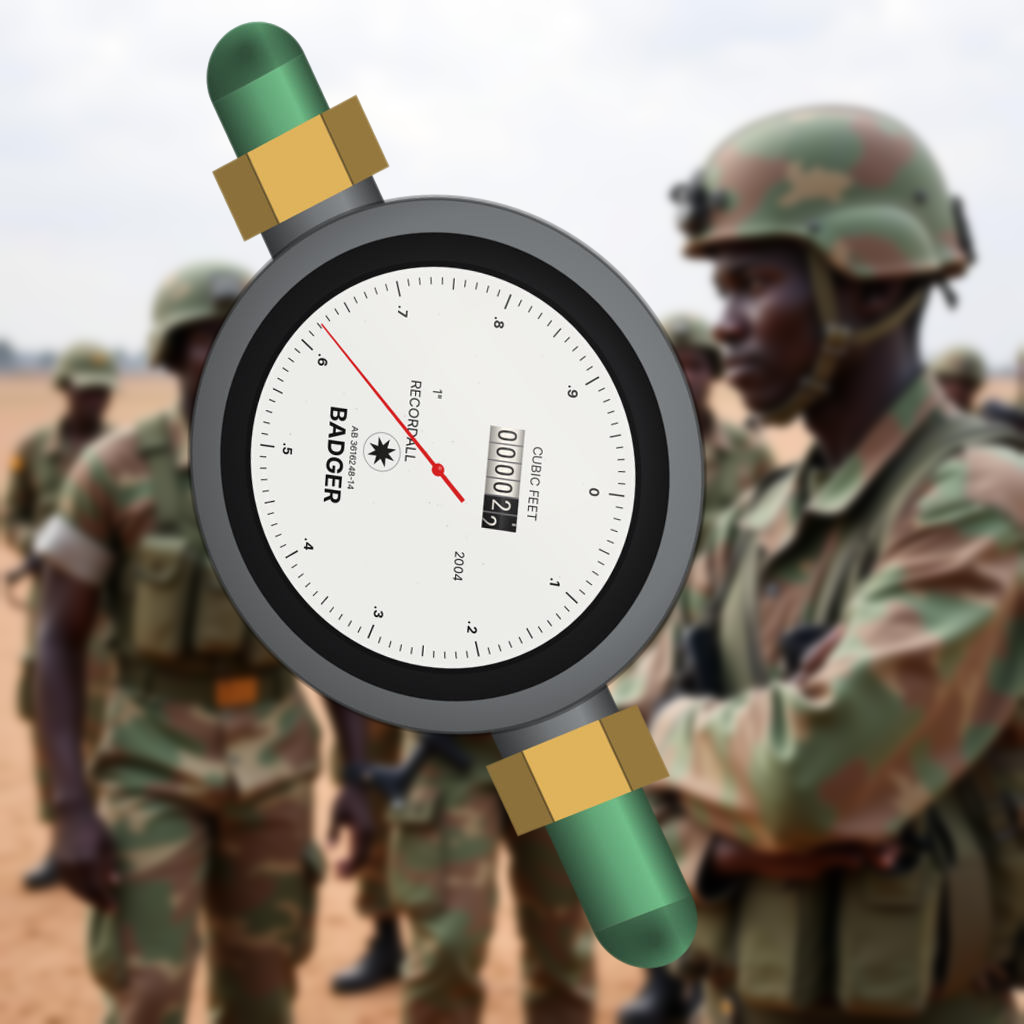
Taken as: 21.62 ft³
